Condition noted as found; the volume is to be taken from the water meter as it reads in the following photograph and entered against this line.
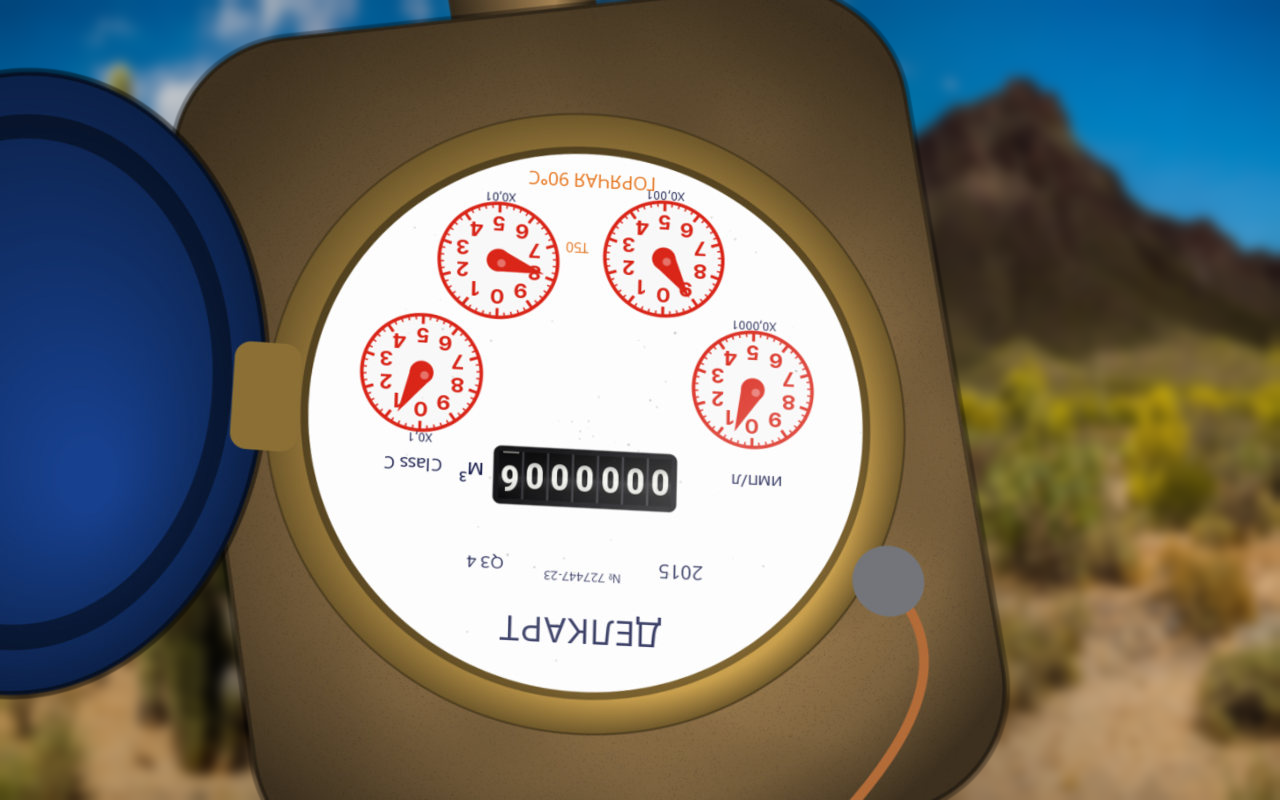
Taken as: 6.0790 m³
